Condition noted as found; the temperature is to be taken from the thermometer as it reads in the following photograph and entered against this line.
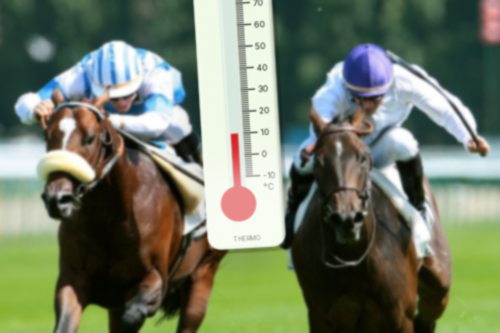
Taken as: 10 °C
